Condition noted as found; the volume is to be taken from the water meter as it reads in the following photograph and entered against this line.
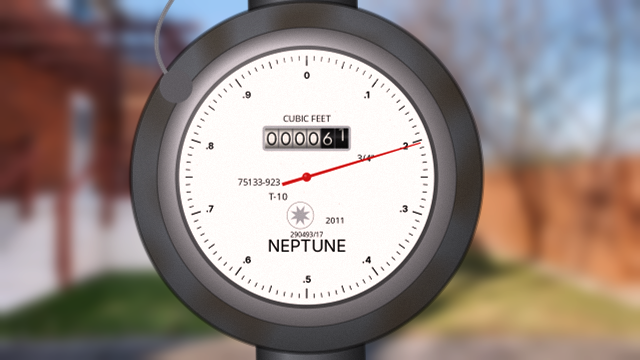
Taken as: 61.20 ft³
